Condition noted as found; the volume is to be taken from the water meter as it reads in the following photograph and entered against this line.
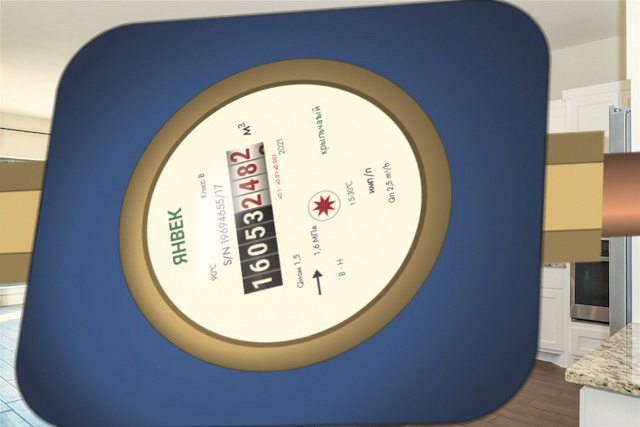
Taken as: 16053.2482 m³
